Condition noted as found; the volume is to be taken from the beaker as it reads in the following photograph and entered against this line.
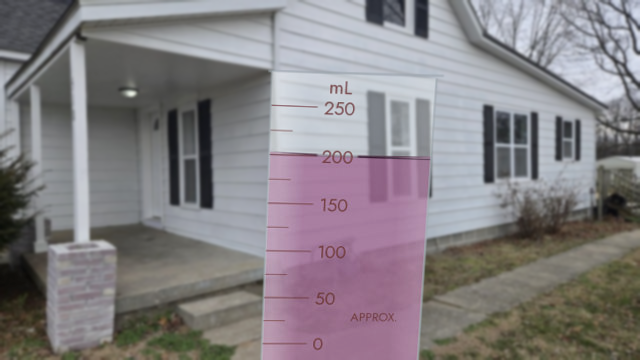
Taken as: 200 mL
